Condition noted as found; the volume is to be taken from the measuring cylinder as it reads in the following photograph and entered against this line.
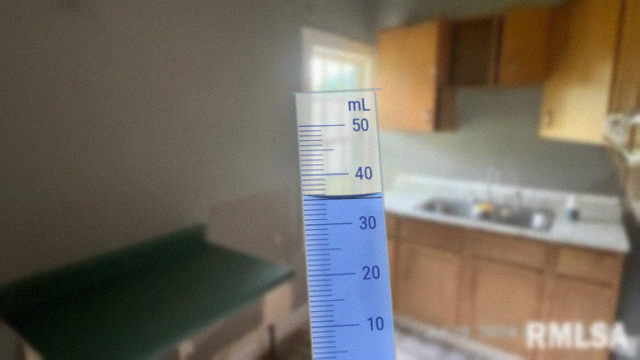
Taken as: 35 mL
